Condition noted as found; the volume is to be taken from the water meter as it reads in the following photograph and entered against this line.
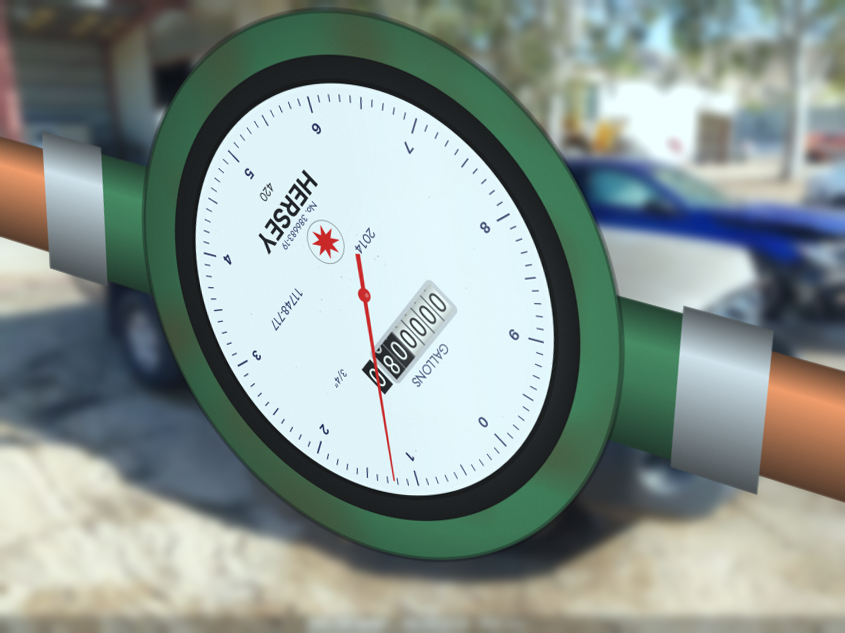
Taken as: 81.2 gal
